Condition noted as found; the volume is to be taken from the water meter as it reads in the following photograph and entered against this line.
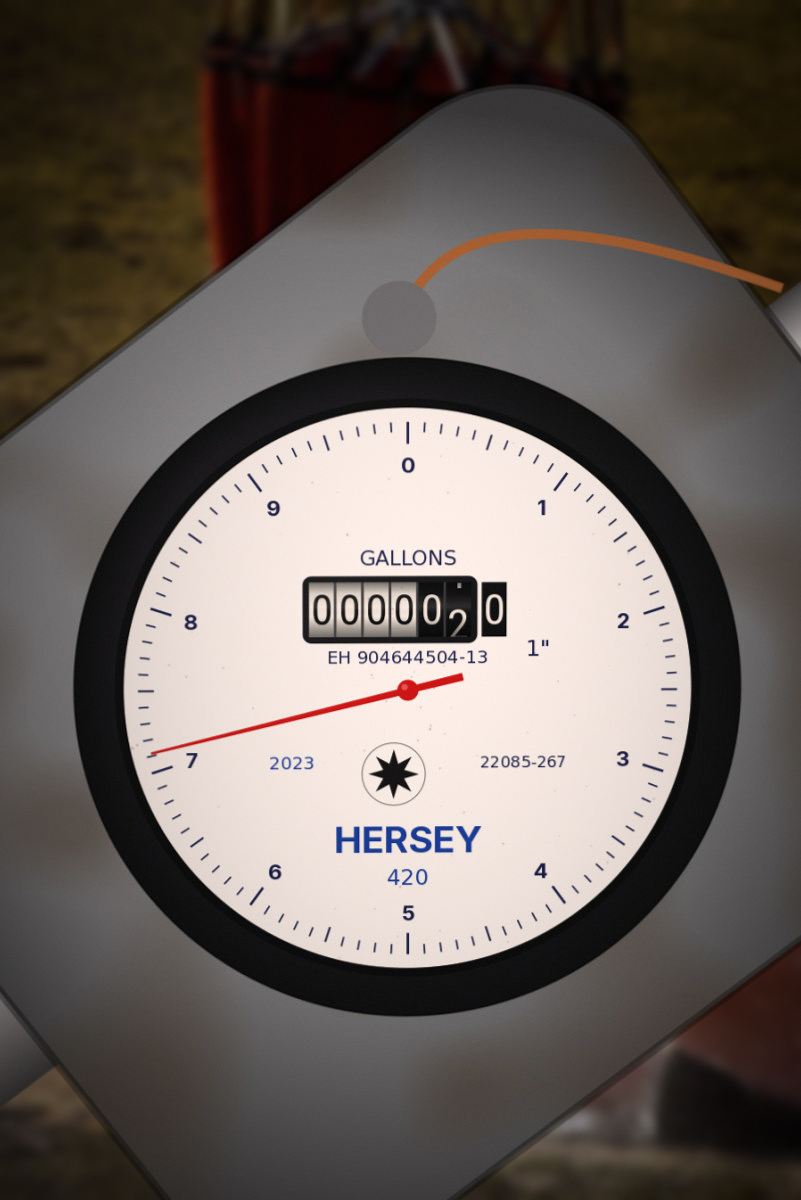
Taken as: 17.1 gal
